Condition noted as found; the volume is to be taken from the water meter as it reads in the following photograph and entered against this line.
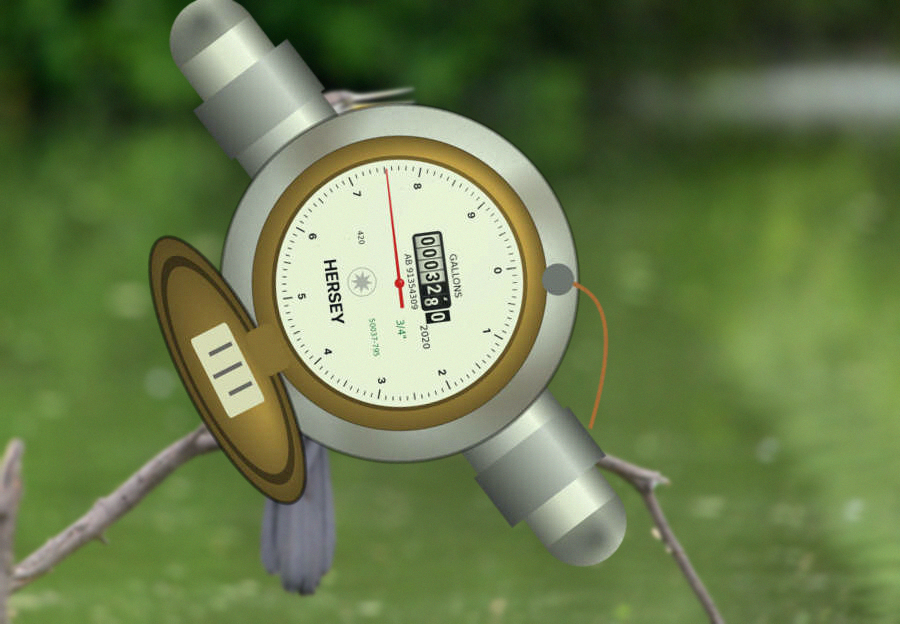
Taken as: 3277.5 gal
